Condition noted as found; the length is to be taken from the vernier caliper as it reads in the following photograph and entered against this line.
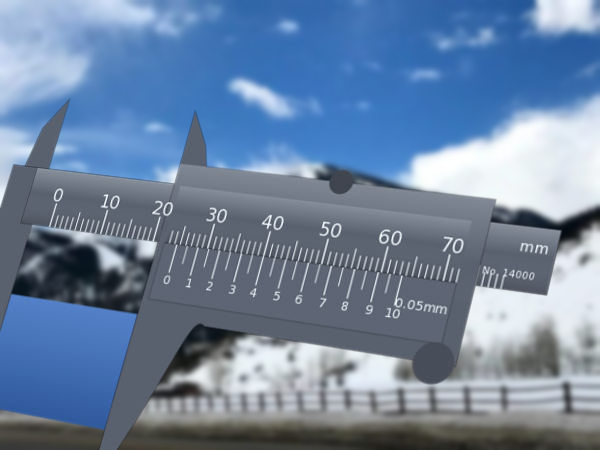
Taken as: 24.4 mm
